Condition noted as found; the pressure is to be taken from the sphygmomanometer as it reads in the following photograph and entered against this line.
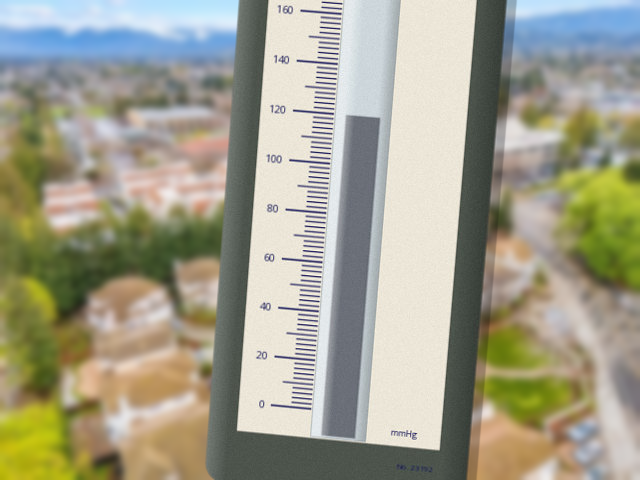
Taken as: 120 mmHg
